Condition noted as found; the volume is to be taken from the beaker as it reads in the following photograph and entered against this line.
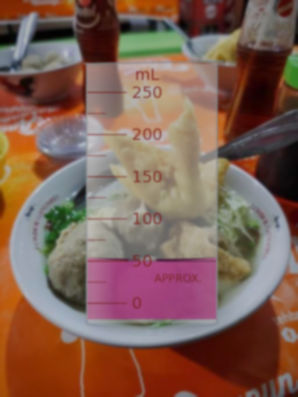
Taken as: 50 mL
